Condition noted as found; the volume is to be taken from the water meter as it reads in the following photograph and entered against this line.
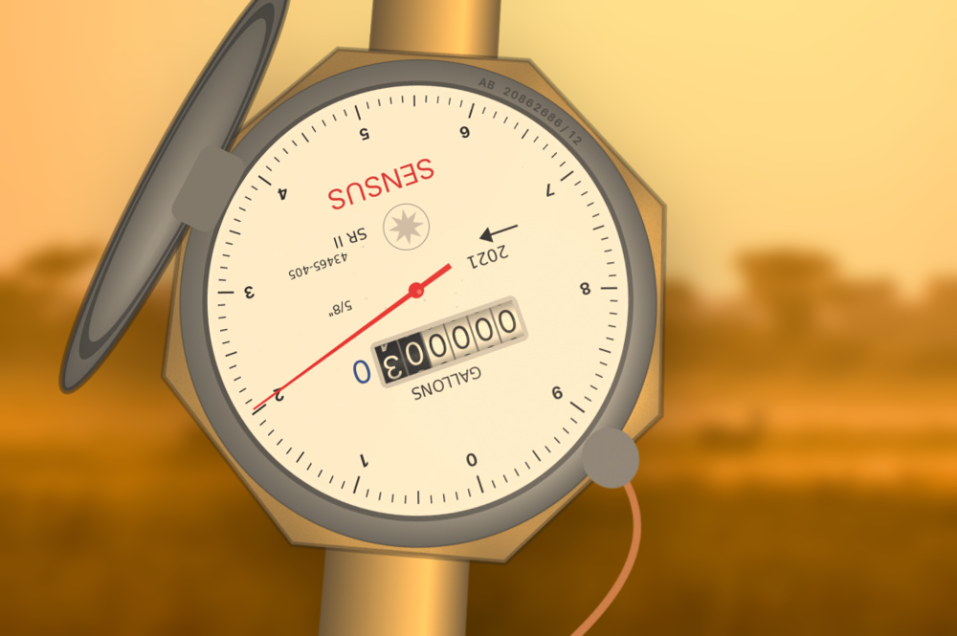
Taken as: 32.0 gal
